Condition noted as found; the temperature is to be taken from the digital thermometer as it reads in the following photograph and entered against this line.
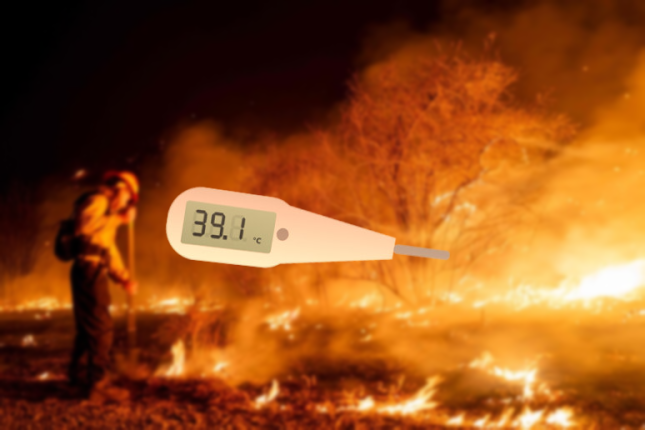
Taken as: 39.1 °C
